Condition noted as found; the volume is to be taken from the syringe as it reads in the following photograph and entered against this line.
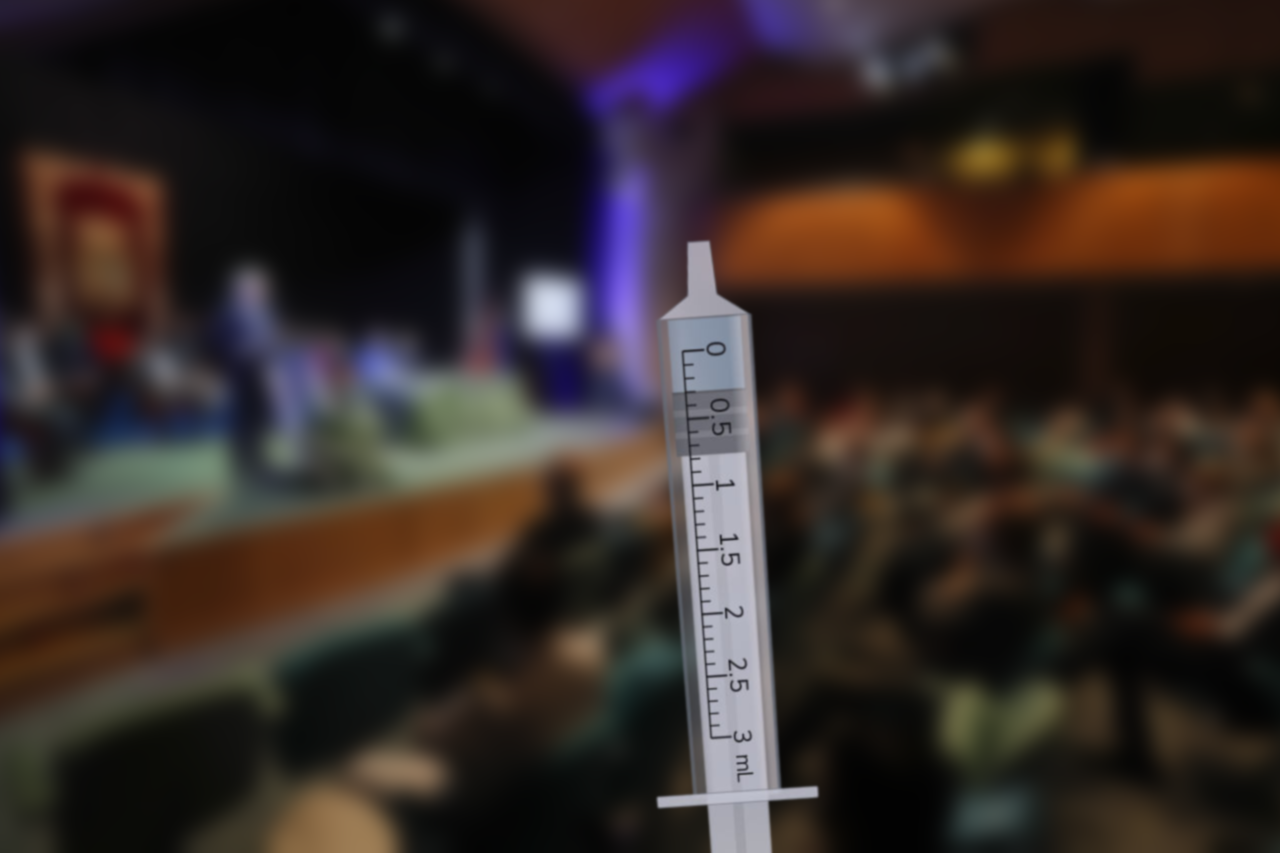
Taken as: 0.3 mL
